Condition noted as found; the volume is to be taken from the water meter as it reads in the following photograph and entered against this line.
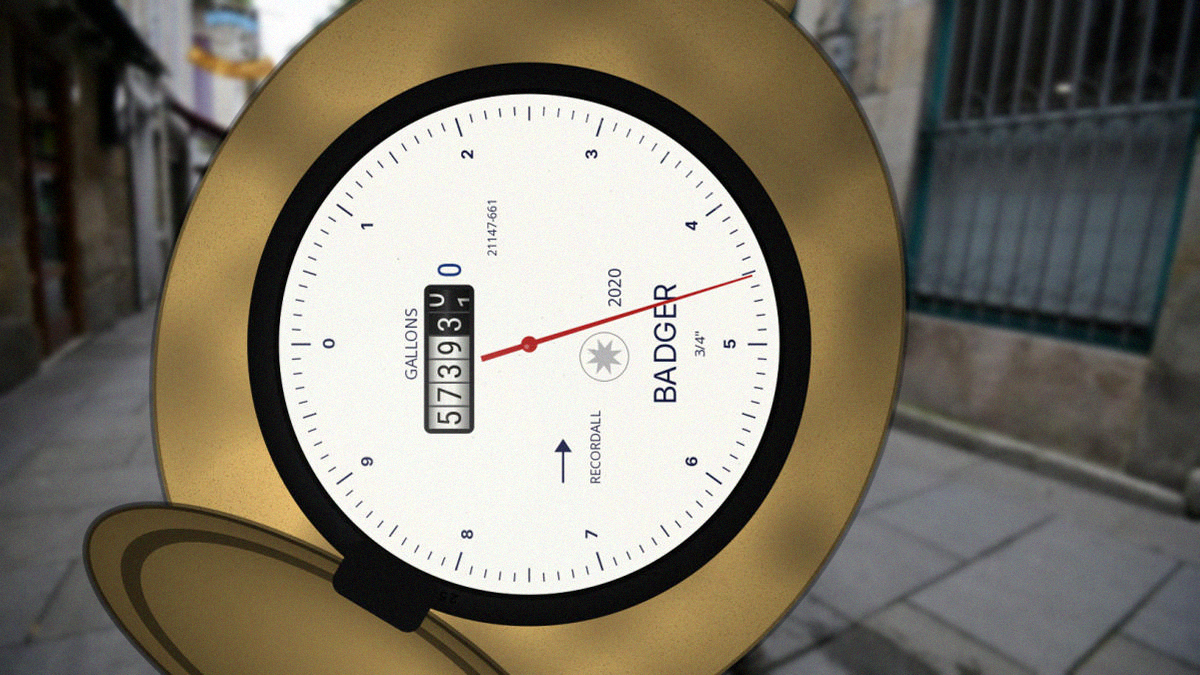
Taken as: 5739304.5 gal
